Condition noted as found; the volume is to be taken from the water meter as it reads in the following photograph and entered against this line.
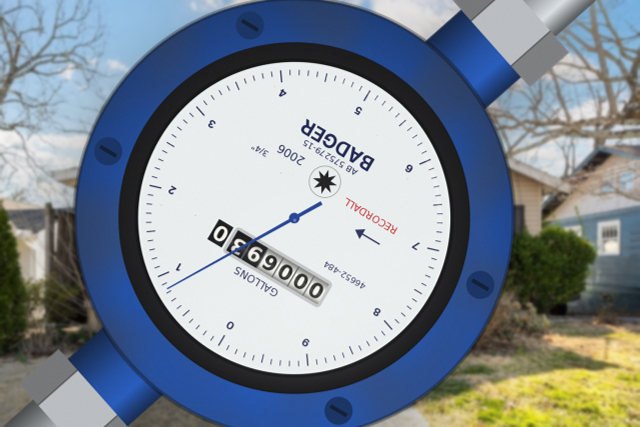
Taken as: 6930.8 gal
